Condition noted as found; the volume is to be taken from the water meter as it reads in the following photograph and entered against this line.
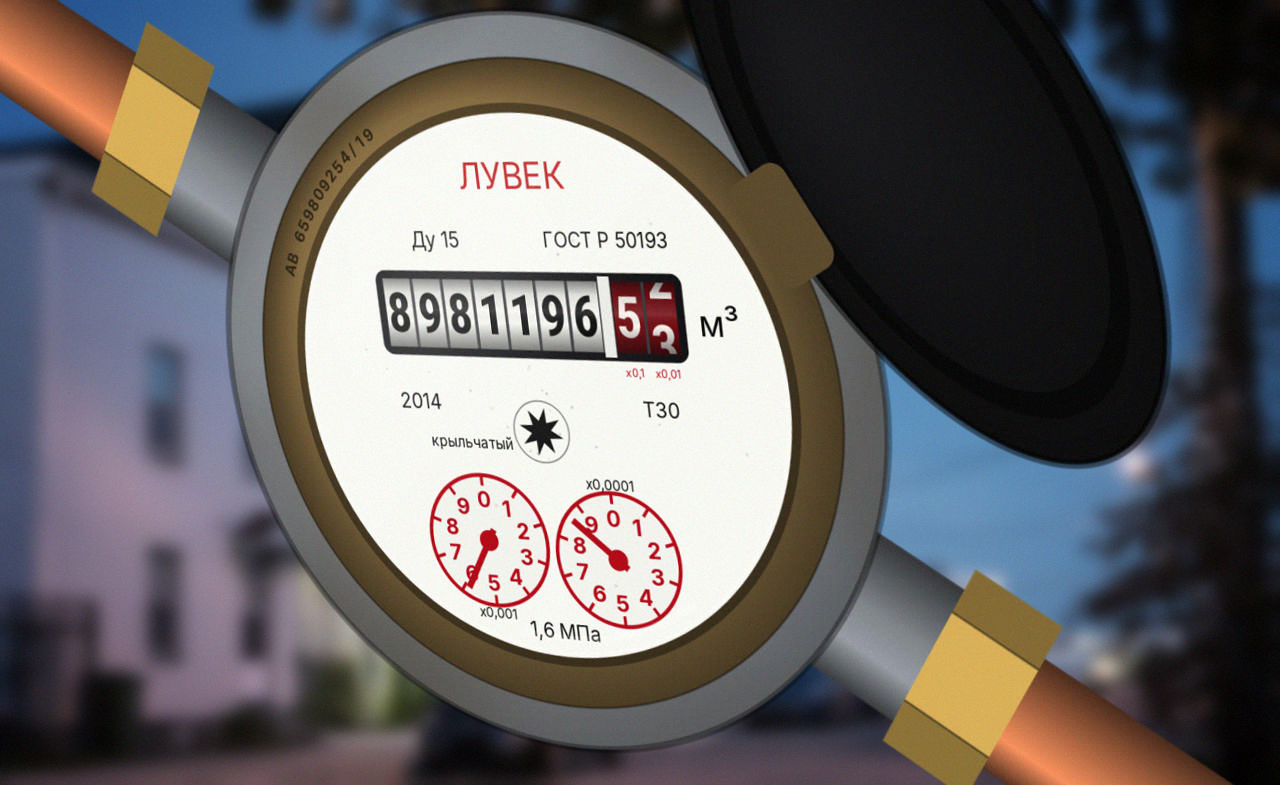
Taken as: 8981196.5258 m³
